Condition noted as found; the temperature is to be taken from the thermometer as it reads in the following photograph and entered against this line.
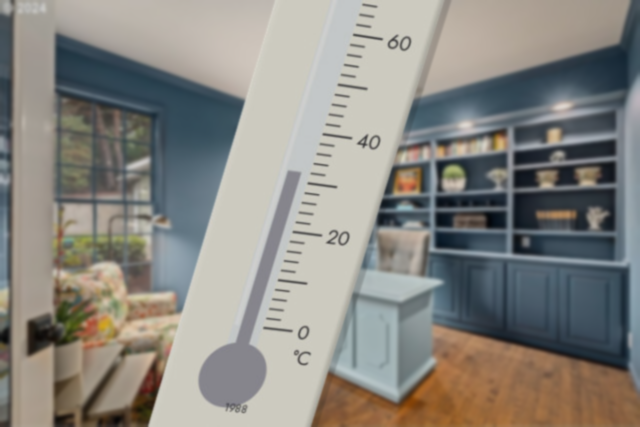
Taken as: 32 °C
